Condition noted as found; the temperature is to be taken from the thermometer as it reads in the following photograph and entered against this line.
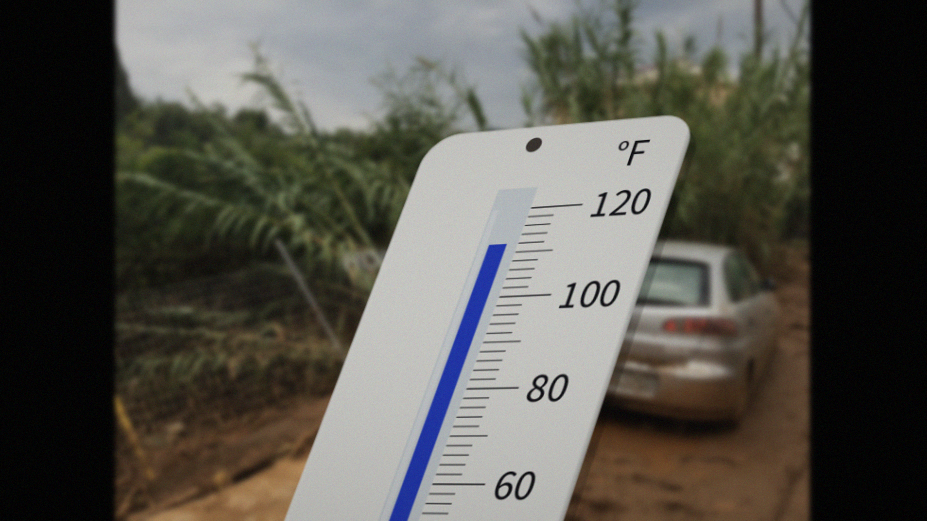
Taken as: 112 °F
